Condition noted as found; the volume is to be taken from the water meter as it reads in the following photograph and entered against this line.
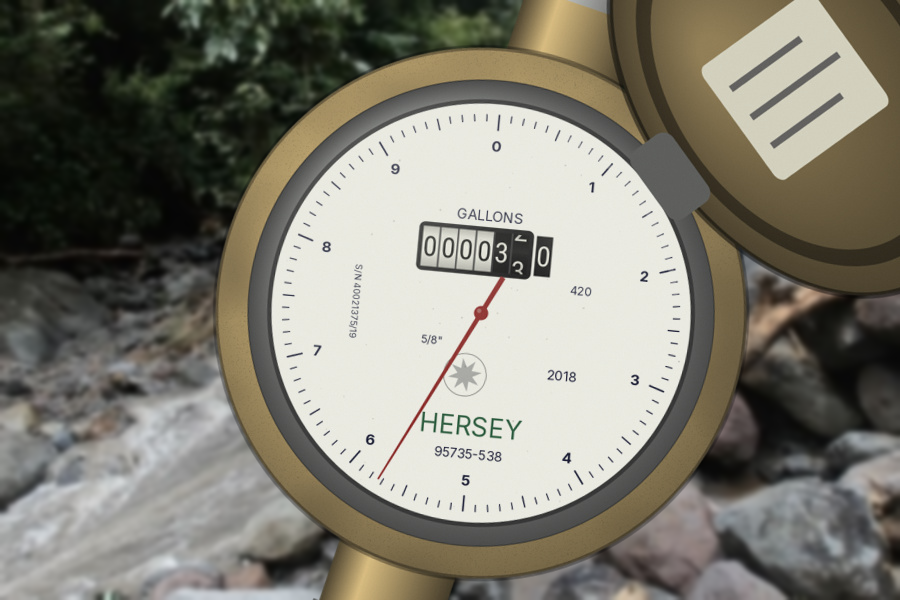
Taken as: 325.7 gal
